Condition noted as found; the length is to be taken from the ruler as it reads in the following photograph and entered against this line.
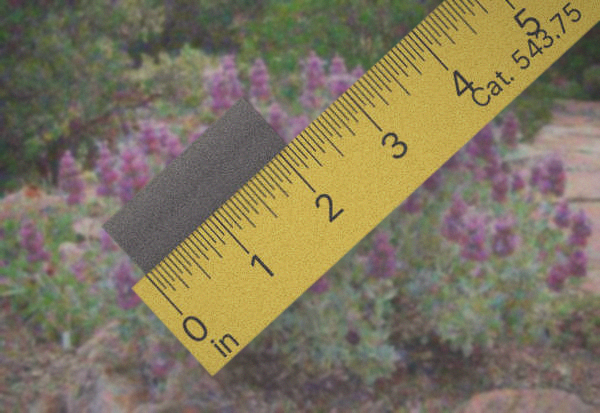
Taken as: 2.125 in
